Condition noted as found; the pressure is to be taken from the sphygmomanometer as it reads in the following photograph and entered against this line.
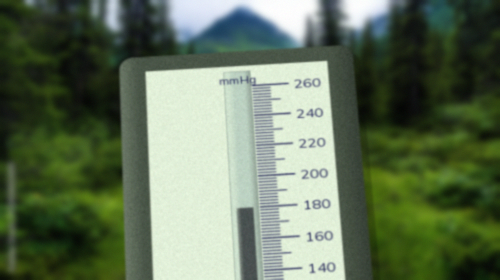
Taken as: 180 mmHg
